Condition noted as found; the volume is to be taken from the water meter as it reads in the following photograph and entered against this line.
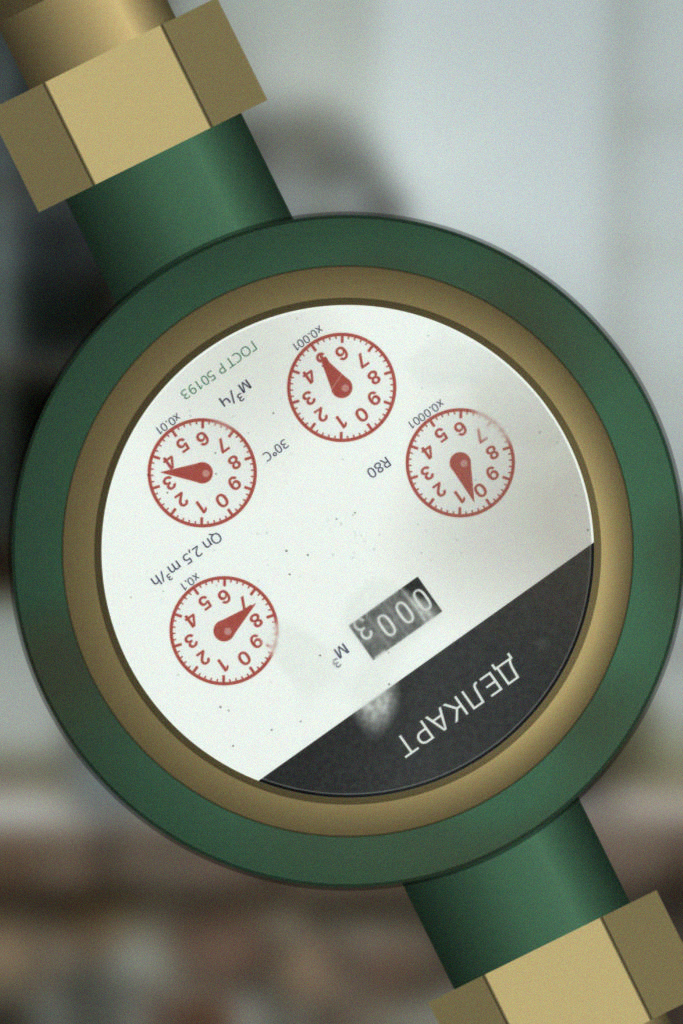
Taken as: 2.7350 m³
